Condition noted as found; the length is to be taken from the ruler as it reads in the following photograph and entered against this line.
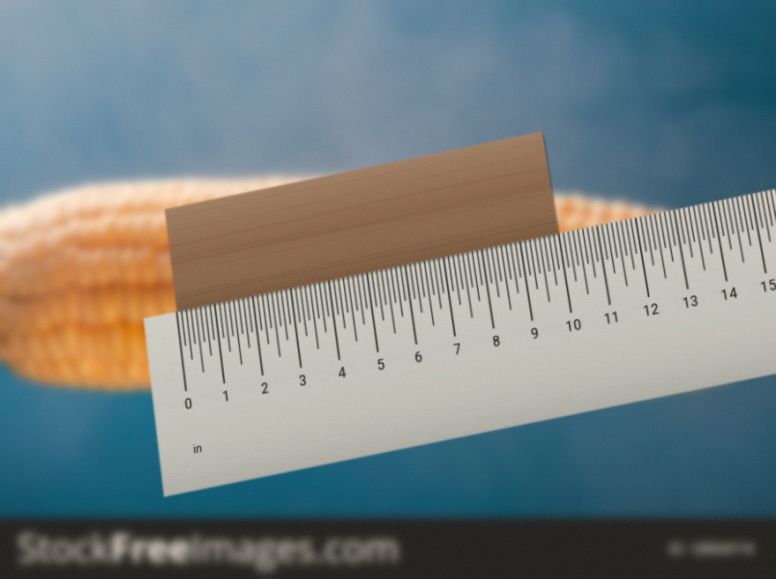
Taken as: 10 in
